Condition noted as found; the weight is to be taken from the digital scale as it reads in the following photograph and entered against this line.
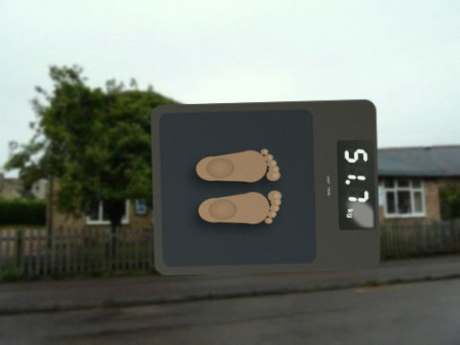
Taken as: 51.7 kg
